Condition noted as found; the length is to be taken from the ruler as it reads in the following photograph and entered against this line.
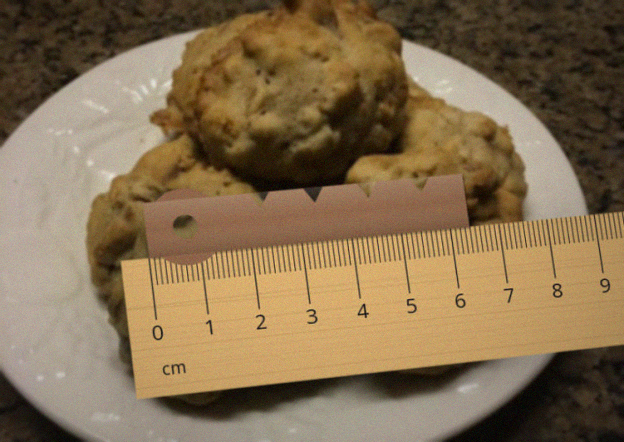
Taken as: 6.4 cm
